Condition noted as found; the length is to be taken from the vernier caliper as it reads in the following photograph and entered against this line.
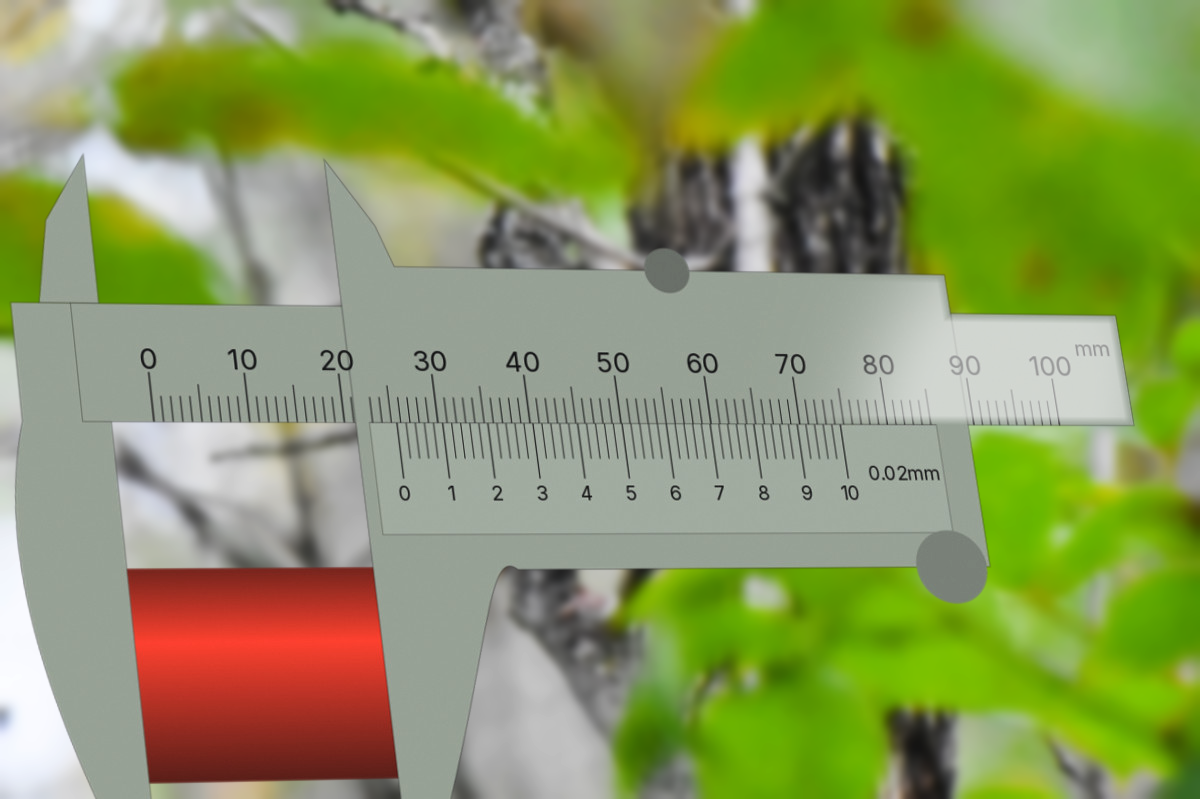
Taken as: 25.6 mm
